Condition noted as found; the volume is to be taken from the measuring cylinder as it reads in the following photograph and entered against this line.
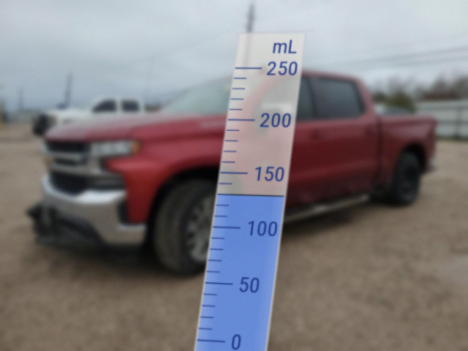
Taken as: 130 mL
